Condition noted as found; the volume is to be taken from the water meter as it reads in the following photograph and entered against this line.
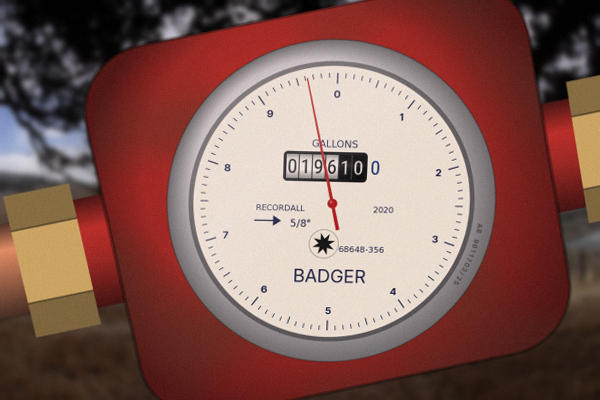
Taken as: 196099.6 gal
